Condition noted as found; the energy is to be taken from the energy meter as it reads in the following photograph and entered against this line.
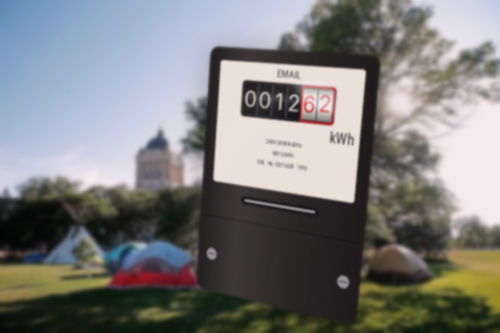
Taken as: 12.62 kWh
